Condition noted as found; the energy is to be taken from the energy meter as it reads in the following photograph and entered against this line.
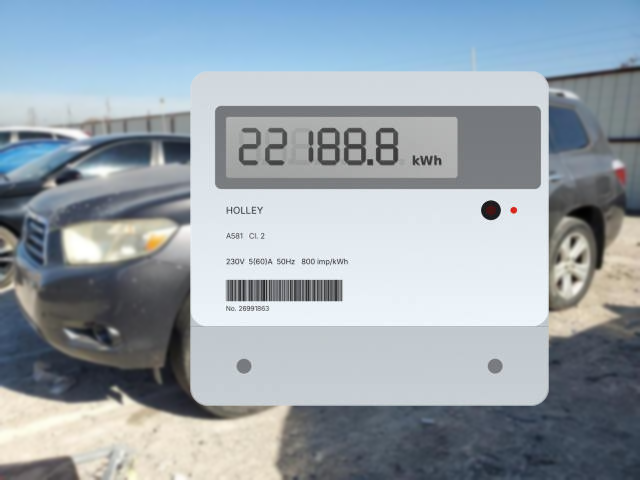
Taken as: 22188.8 kWh
